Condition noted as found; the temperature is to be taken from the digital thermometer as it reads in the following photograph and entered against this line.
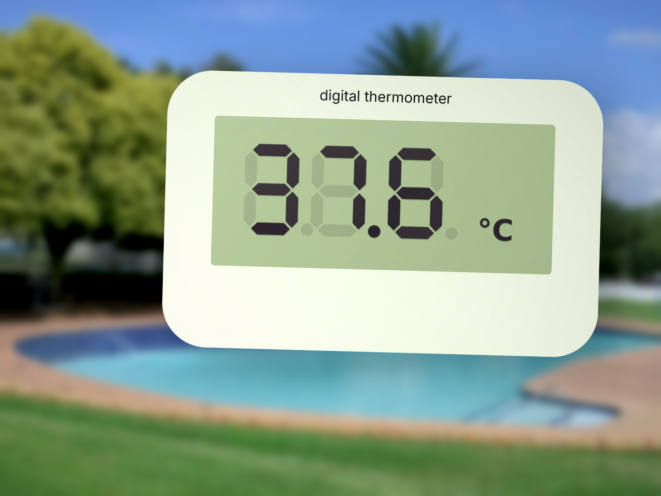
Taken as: 37.6 °C
